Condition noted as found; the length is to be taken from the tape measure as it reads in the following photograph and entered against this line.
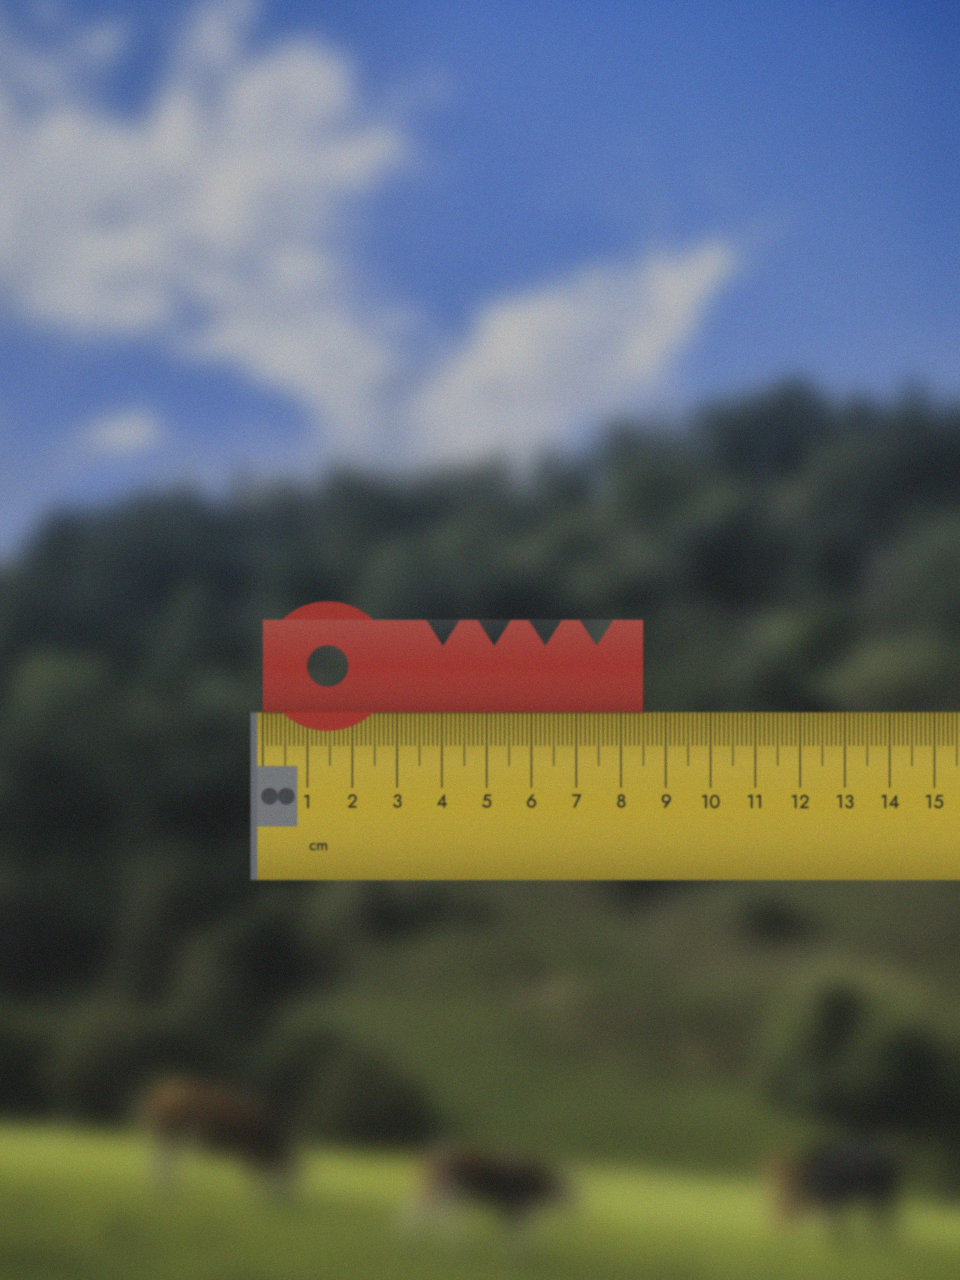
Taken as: 8.5 cm
